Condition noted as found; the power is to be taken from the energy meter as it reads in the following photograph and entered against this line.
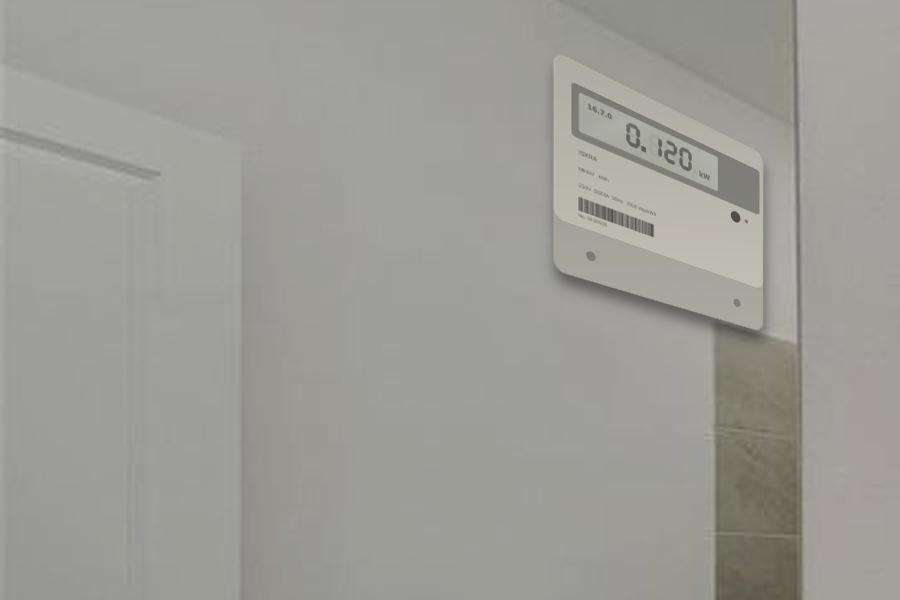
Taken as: 0.120 kW
